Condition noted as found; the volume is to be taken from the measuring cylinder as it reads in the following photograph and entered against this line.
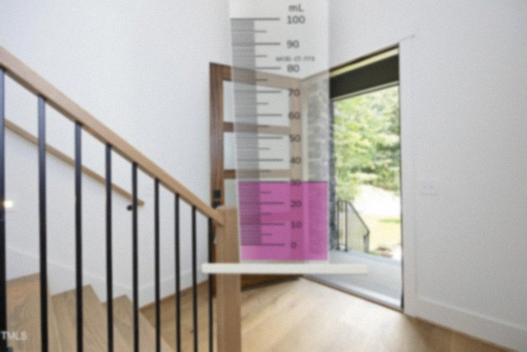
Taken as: 30 mL
